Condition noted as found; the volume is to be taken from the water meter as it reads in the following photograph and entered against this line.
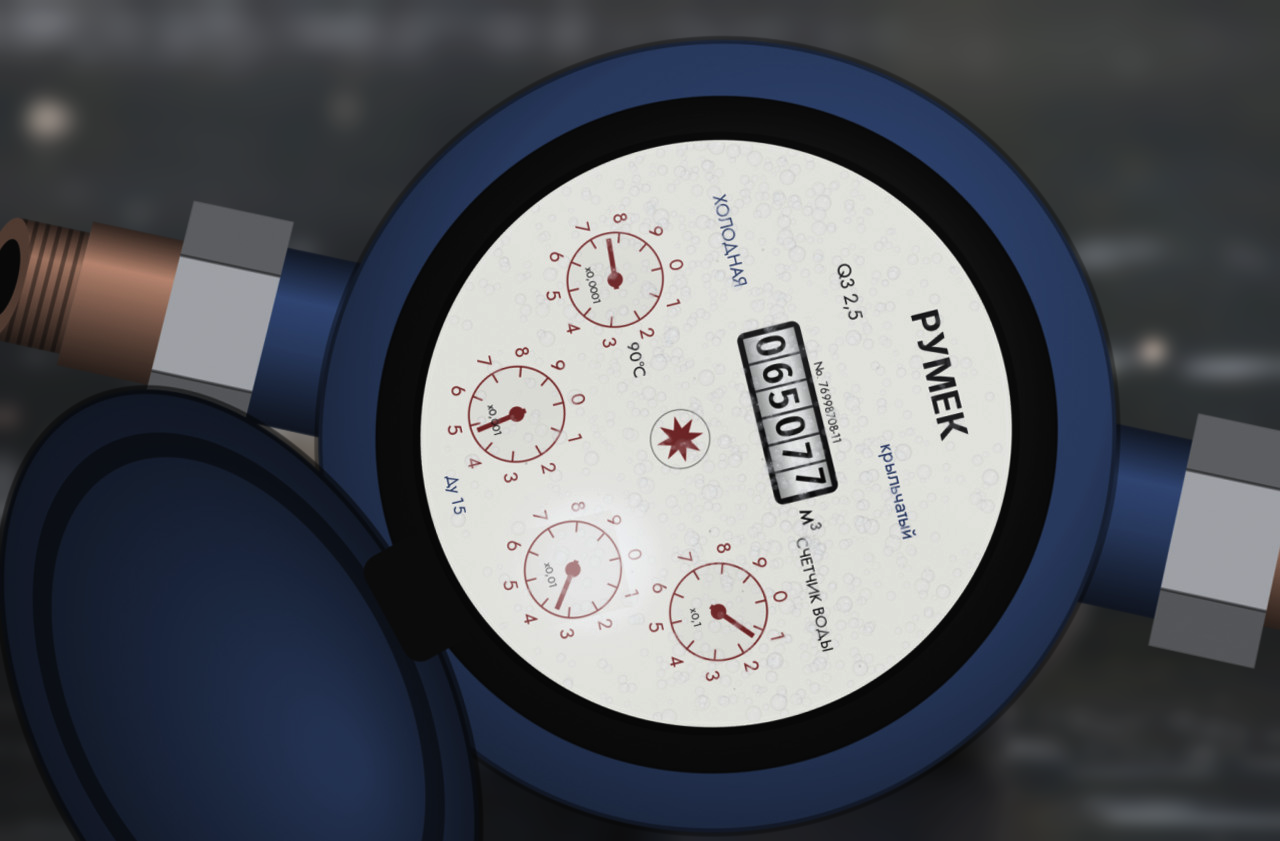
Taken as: 65077.1347 m³
